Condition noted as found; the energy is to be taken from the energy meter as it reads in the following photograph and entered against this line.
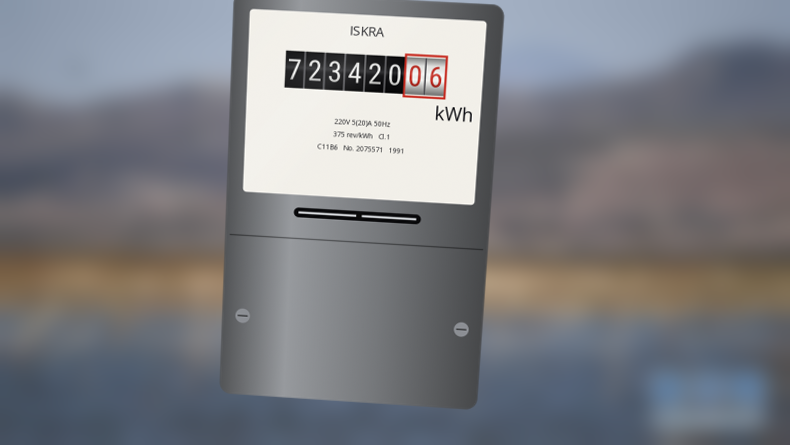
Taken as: 723420.06 kWh
